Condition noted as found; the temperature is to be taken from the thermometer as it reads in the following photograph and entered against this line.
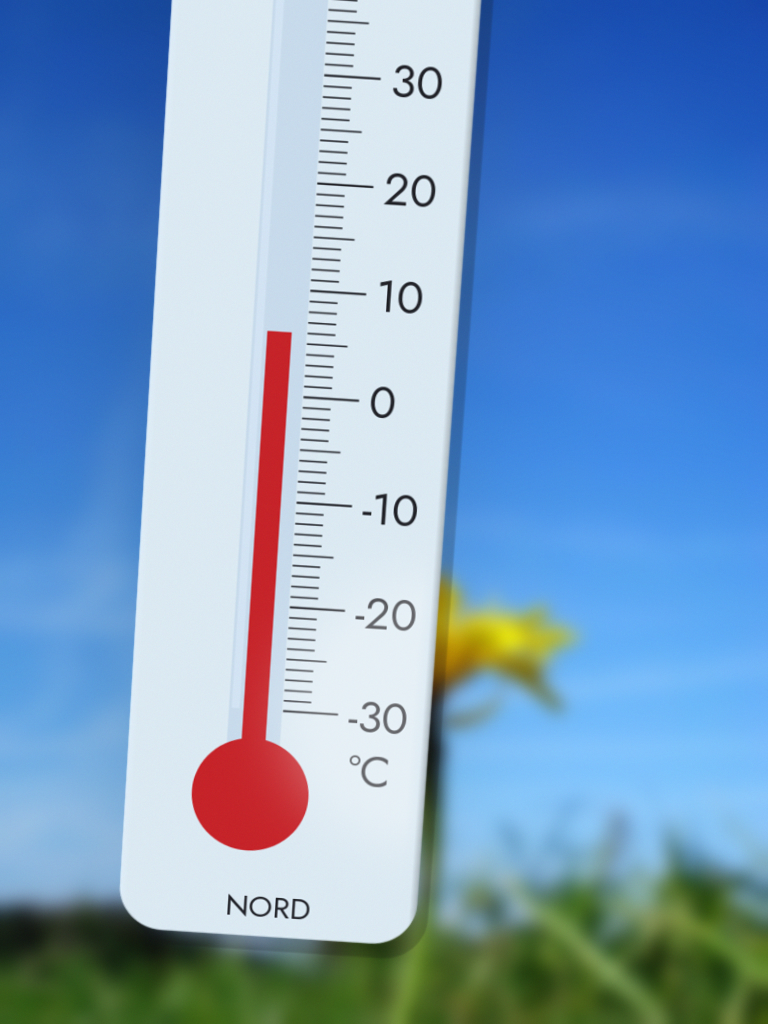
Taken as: 6 °C
